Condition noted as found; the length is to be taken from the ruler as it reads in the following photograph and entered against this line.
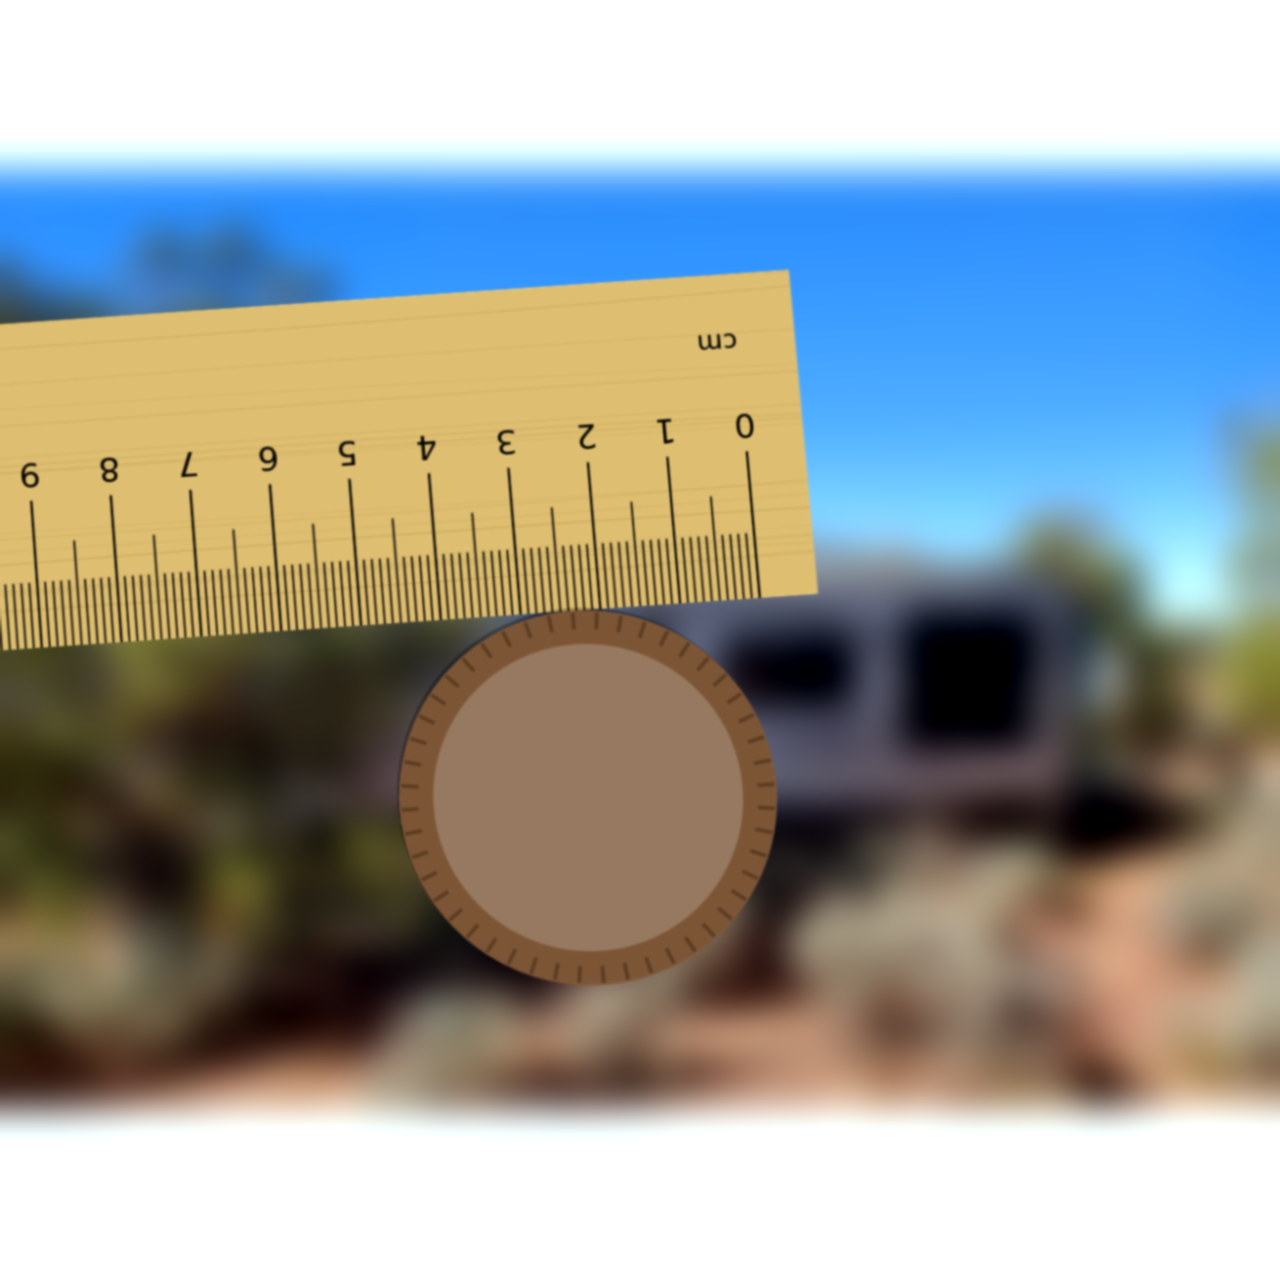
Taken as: 4.7 cm
